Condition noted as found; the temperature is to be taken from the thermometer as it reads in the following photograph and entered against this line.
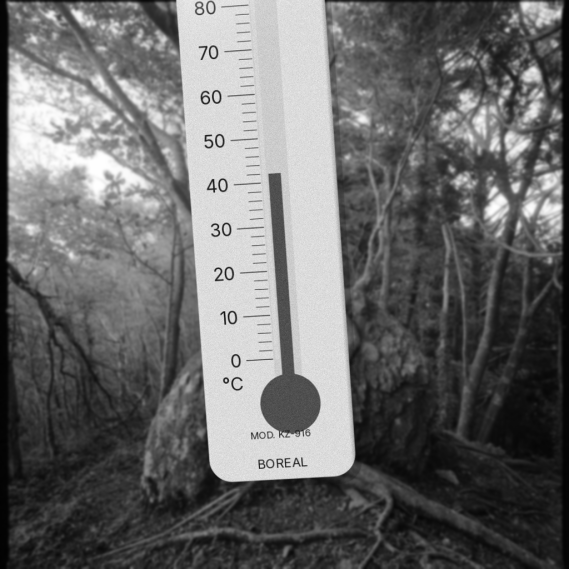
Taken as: 42 °C
